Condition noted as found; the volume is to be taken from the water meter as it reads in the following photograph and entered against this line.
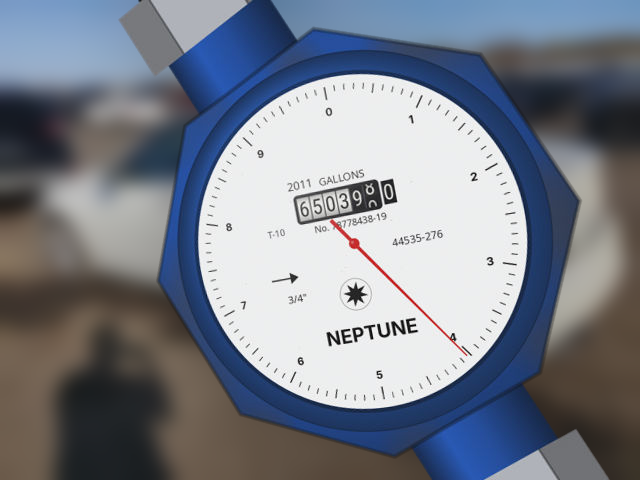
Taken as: 6503984.0 gal
